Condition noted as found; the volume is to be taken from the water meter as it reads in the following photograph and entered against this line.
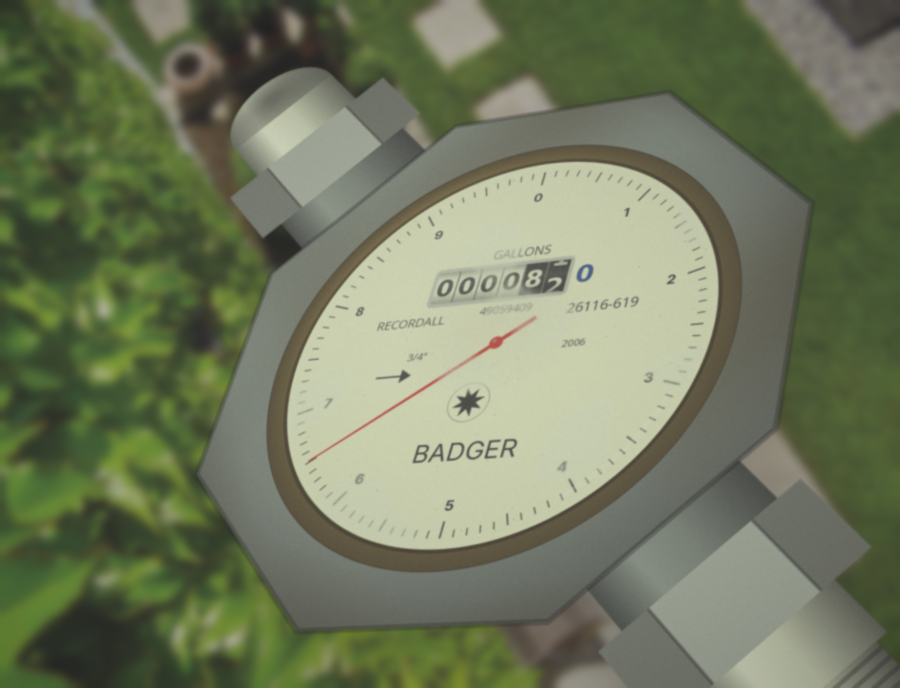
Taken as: 816.5 gal
